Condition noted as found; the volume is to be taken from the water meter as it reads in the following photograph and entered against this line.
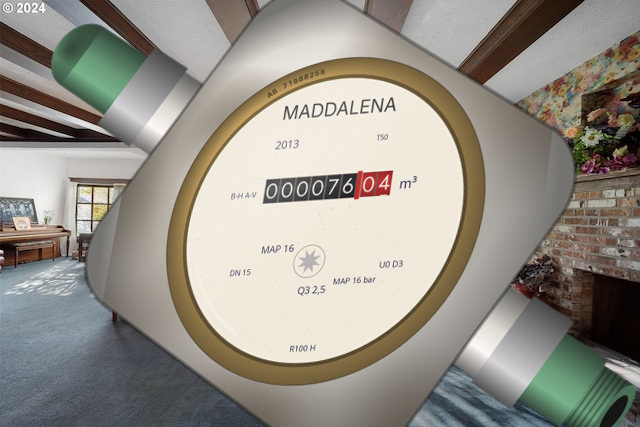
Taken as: 76.04 m³
